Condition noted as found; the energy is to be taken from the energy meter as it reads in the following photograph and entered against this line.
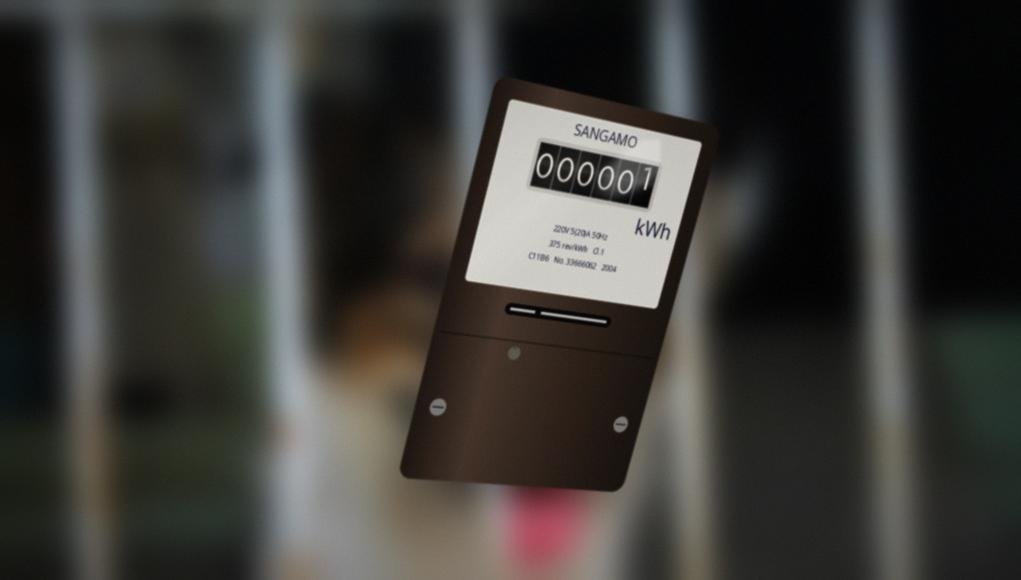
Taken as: 1 kWh
